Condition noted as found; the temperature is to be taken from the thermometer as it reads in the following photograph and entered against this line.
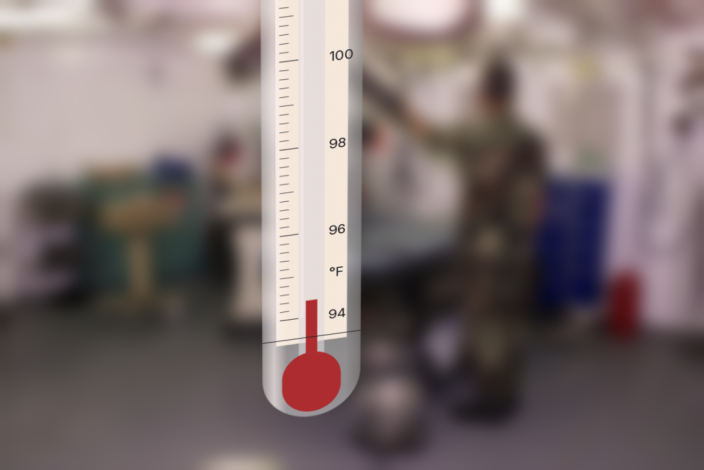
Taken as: 94.4 °F
